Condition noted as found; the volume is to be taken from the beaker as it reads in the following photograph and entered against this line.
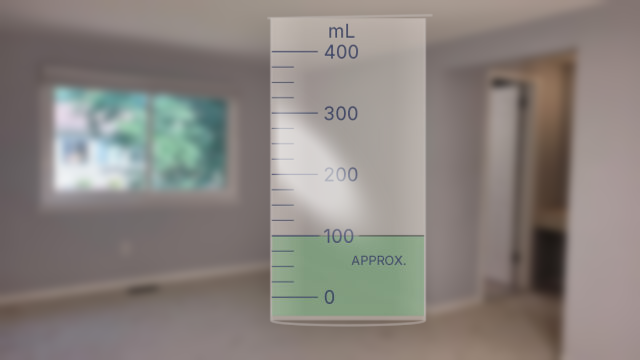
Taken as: 100 mL
